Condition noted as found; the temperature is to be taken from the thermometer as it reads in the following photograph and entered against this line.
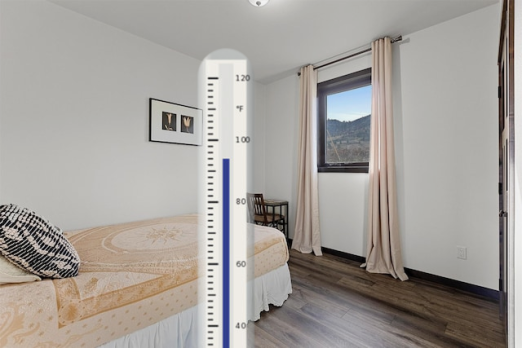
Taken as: 94 °F
